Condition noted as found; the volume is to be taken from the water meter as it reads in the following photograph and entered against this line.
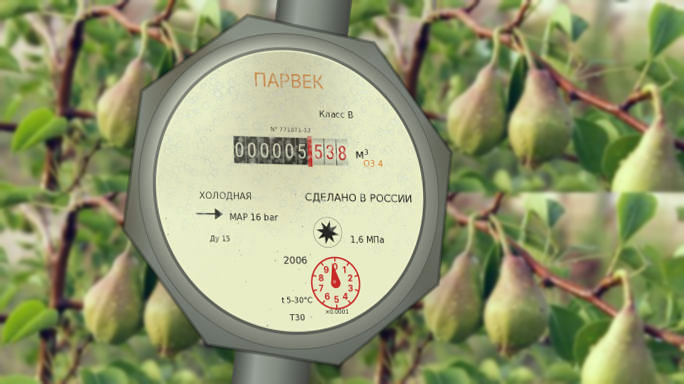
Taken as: 5.5379 m³
